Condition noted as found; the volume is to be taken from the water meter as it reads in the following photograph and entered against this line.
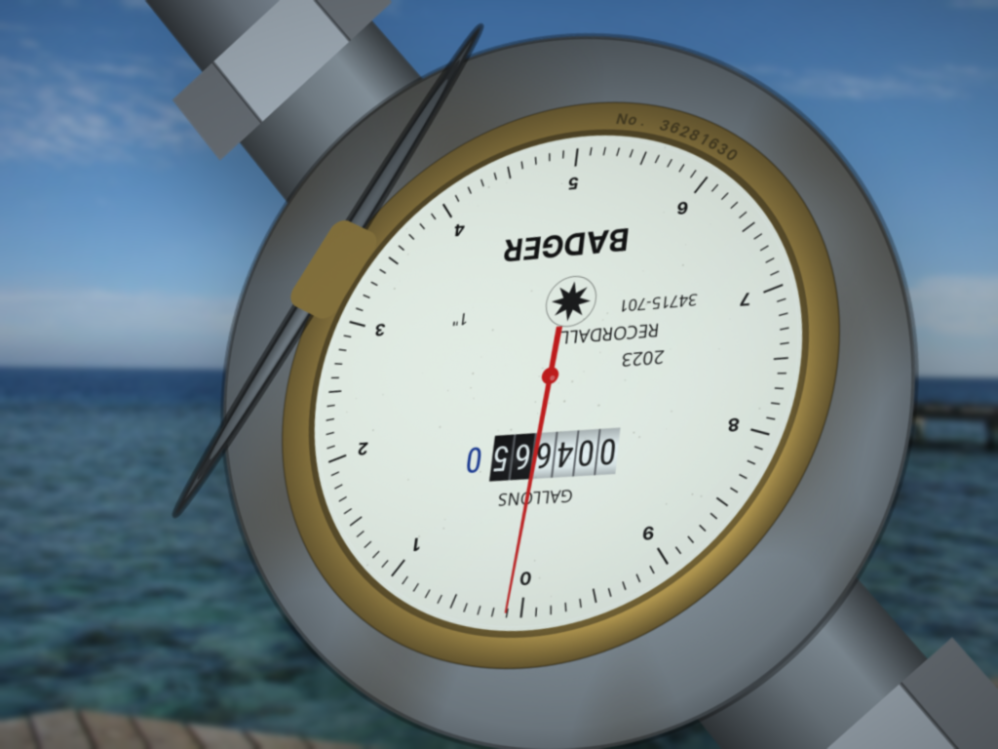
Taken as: 46650.1 gal
